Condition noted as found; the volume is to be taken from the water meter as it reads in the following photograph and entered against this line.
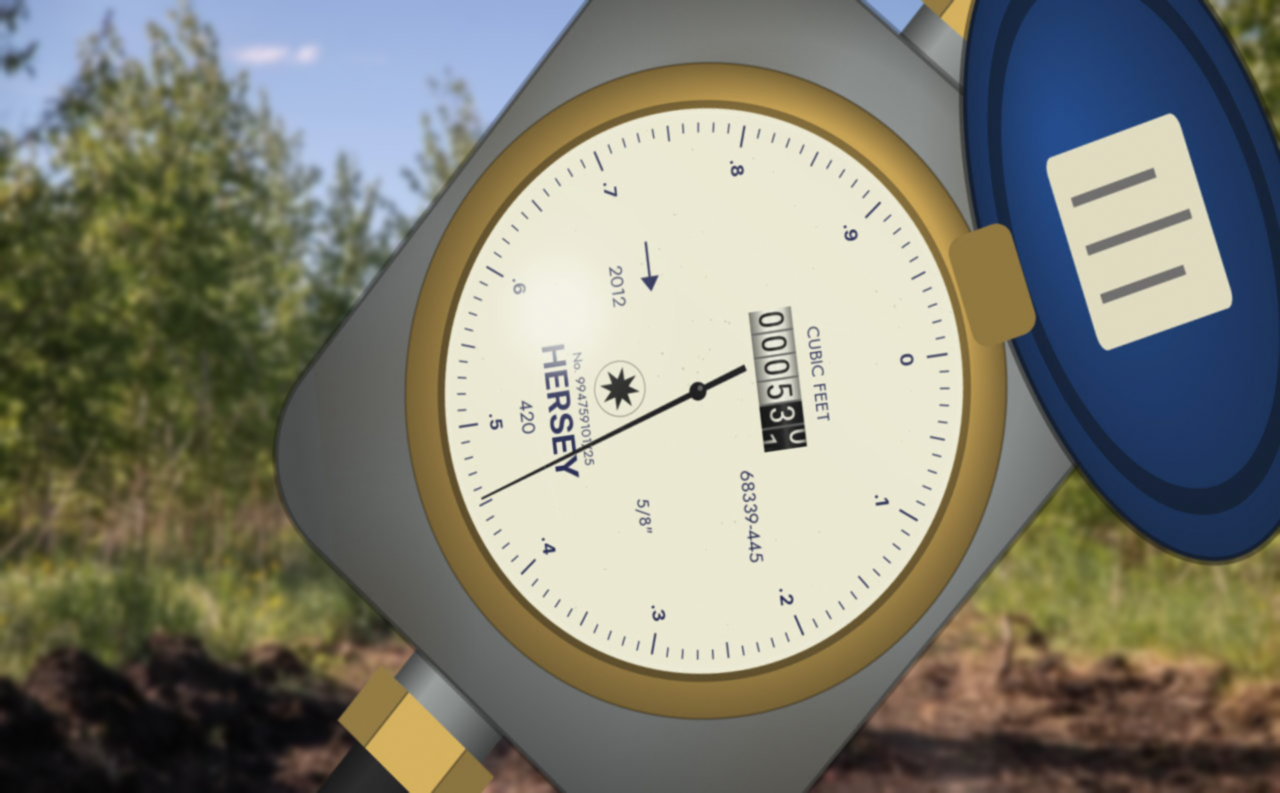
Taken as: 530.45 ft³
